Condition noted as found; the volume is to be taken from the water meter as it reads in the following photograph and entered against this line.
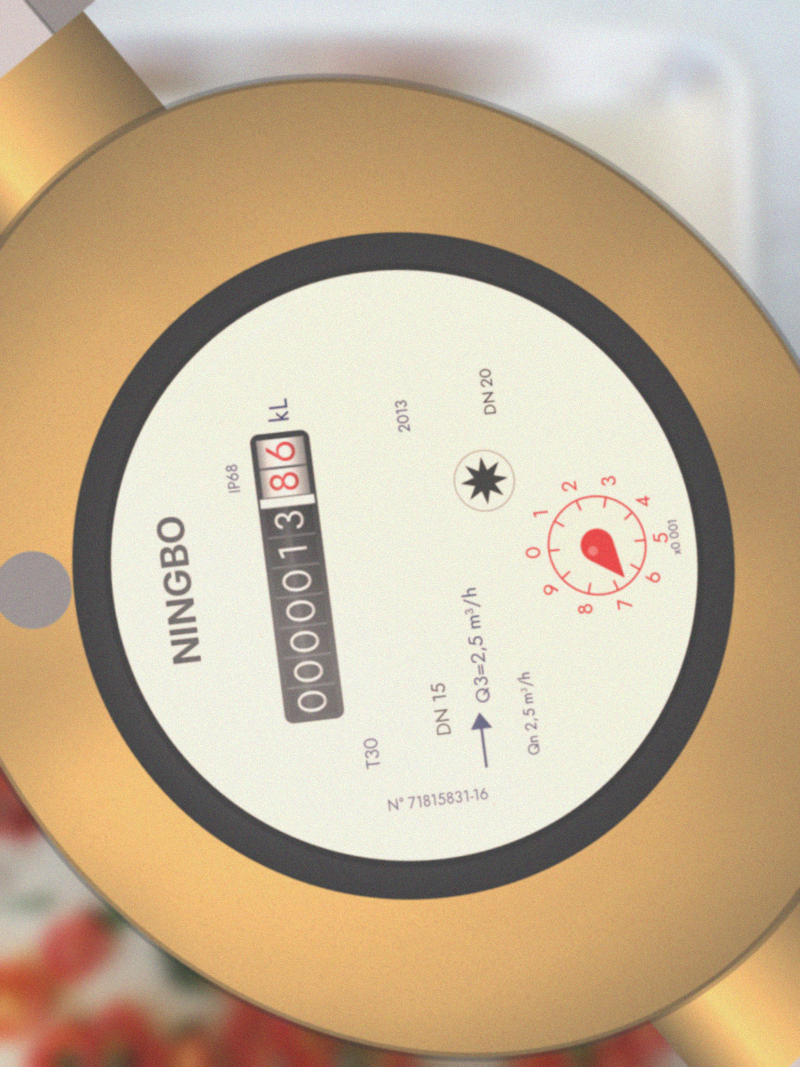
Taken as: 13.866 kL
